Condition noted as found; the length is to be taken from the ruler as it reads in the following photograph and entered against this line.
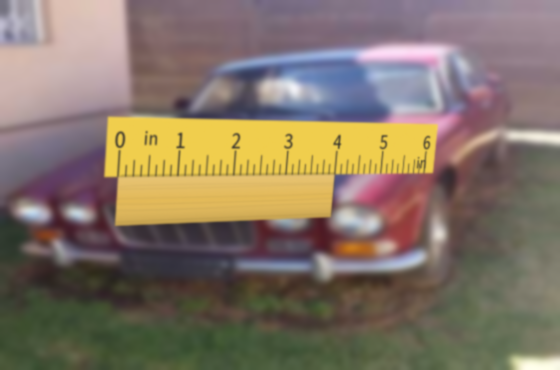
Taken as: 4 in
